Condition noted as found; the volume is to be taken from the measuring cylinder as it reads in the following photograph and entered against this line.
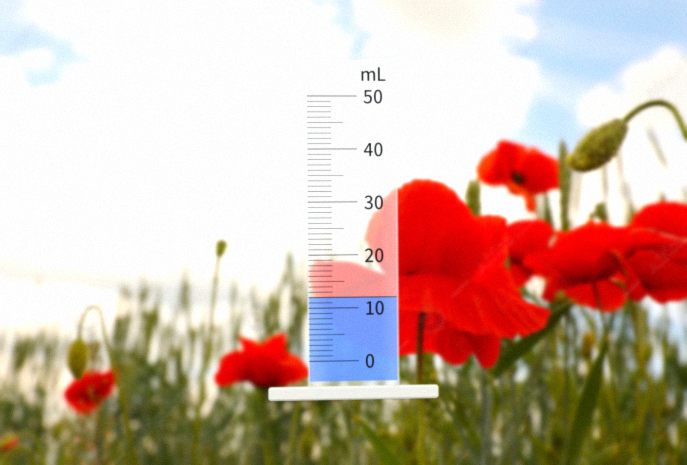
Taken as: 12 mL
